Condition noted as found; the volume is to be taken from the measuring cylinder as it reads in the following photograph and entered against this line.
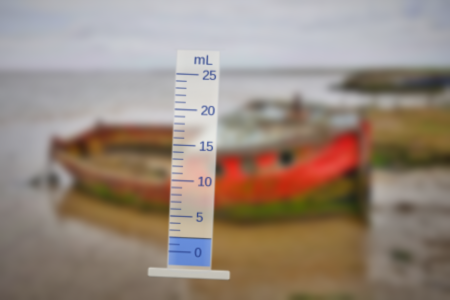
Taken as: 2 mL
